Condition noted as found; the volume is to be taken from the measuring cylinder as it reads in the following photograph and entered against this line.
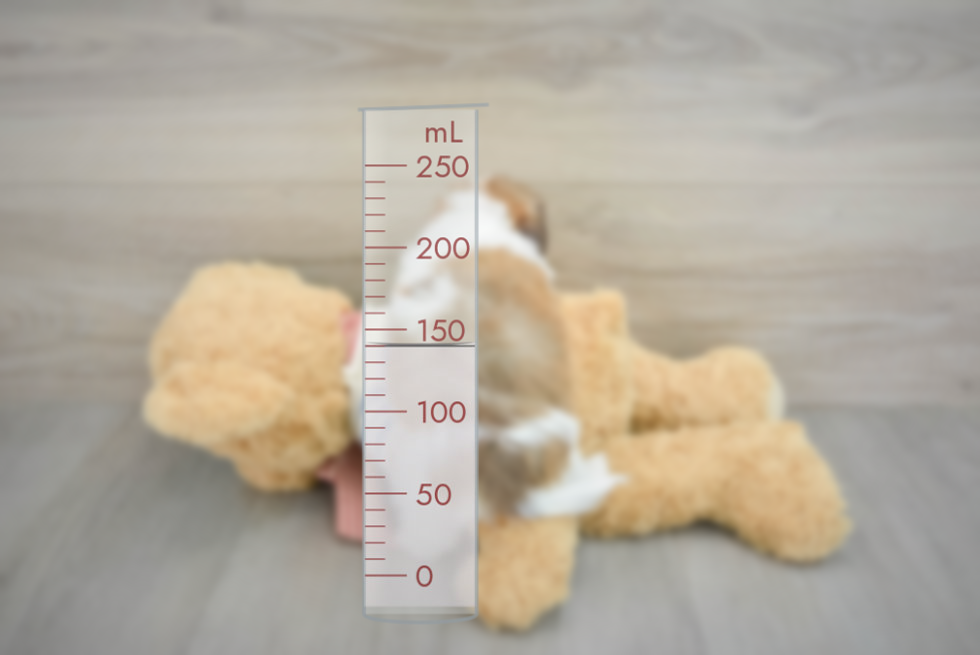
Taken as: 140 mL
